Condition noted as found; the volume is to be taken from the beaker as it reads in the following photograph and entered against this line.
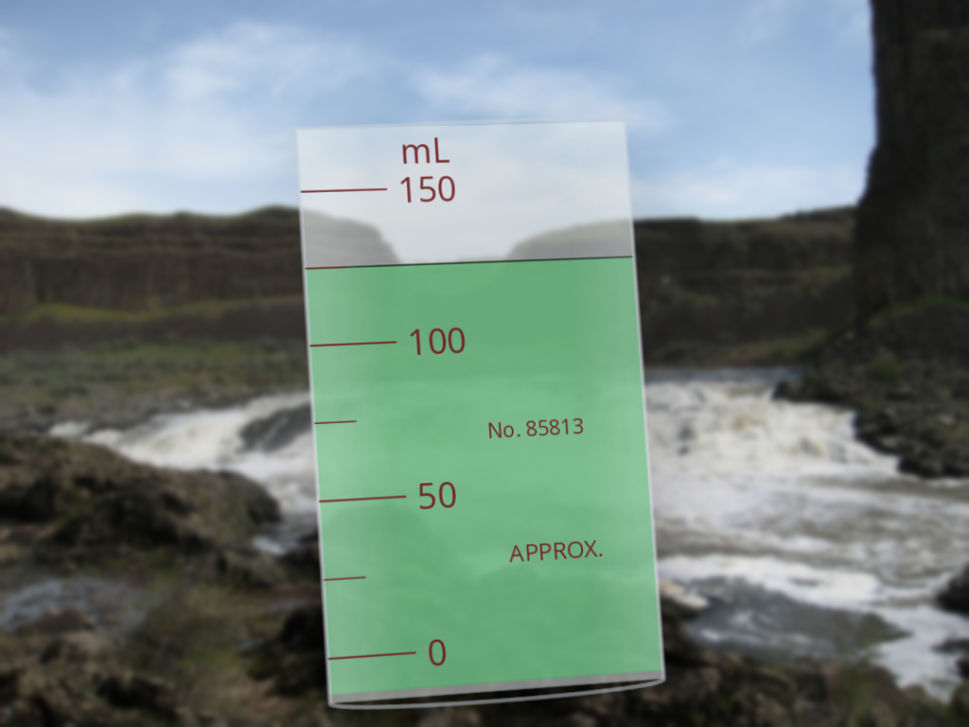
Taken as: 125 mL
